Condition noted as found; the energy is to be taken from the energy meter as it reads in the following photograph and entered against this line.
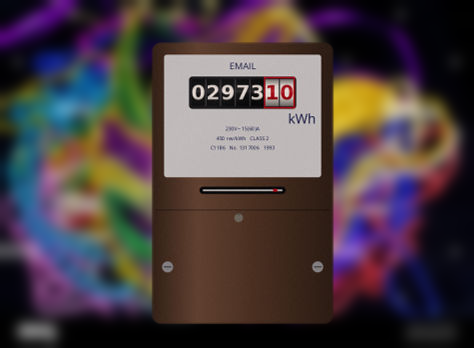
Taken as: 2973.10 kWh
